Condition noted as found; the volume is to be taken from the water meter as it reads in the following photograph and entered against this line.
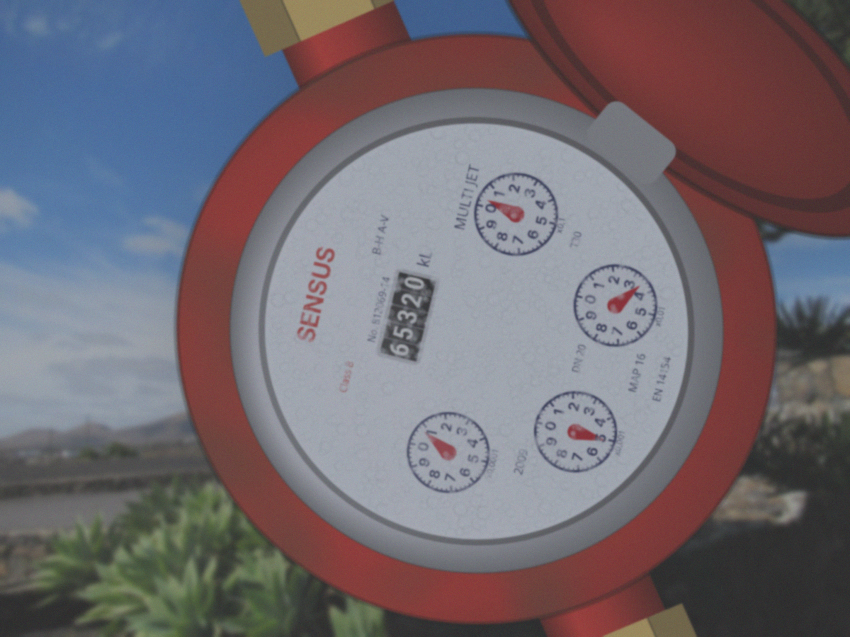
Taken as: 65320.0350 kL
